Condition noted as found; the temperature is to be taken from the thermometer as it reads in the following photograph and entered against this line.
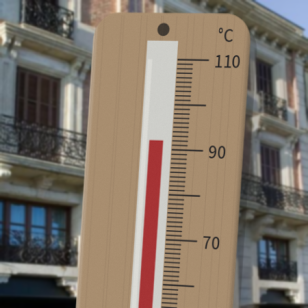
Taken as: 92 °C
